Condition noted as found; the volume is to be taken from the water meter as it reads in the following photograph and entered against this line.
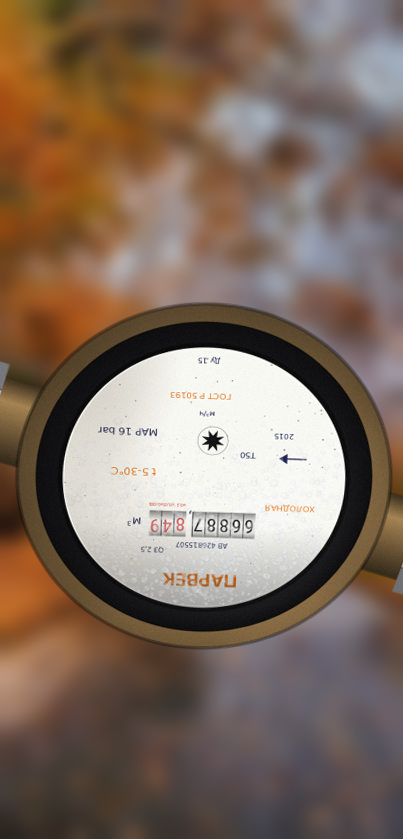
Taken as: 66887.849 m³
